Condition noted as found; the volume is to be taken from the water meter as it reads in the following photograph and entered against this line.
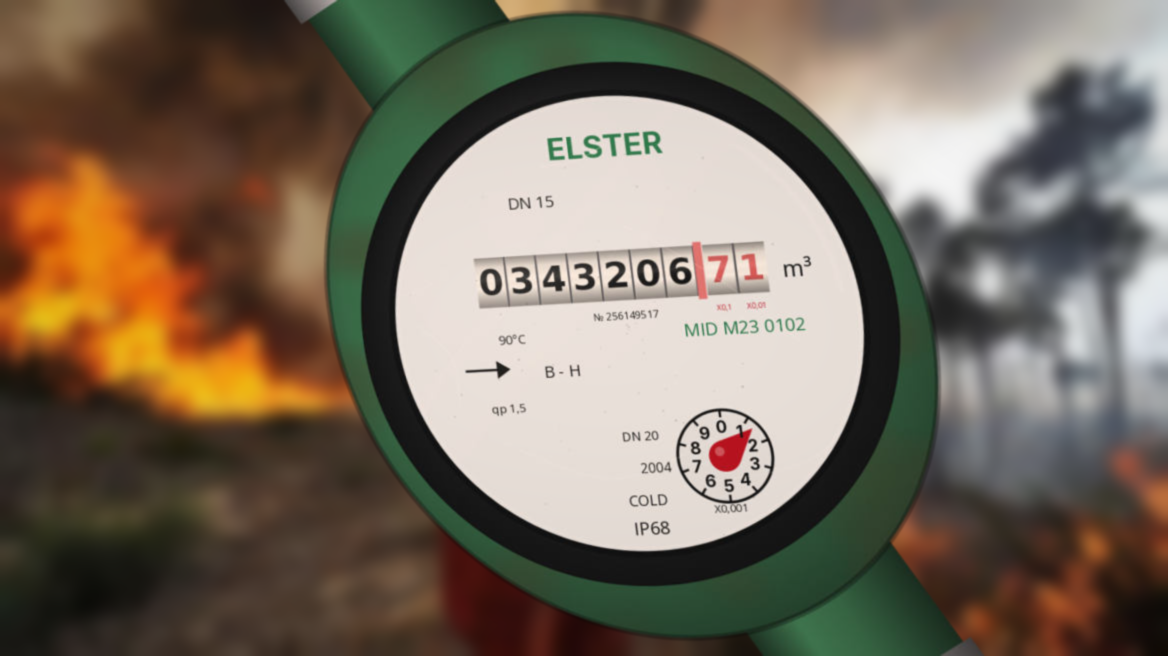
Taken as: 343206.711 m³
